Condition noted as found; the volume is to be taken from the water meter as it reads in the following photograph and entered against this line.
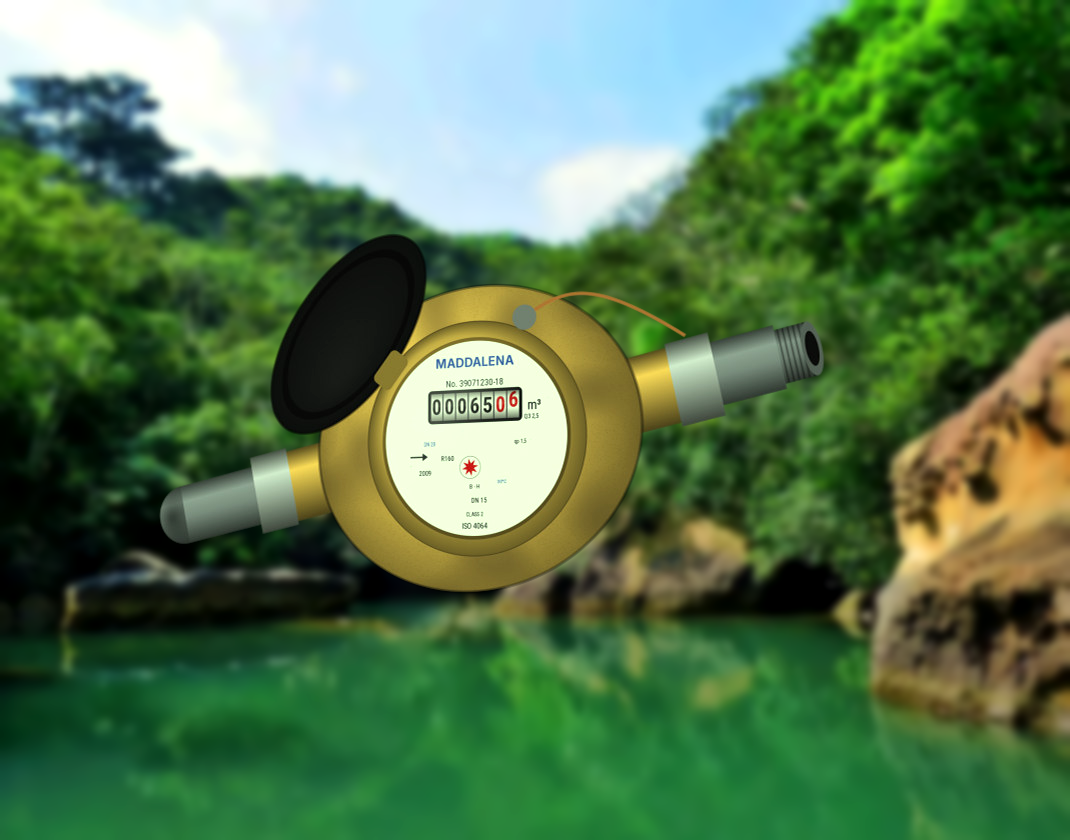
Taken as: 65.06 m³
